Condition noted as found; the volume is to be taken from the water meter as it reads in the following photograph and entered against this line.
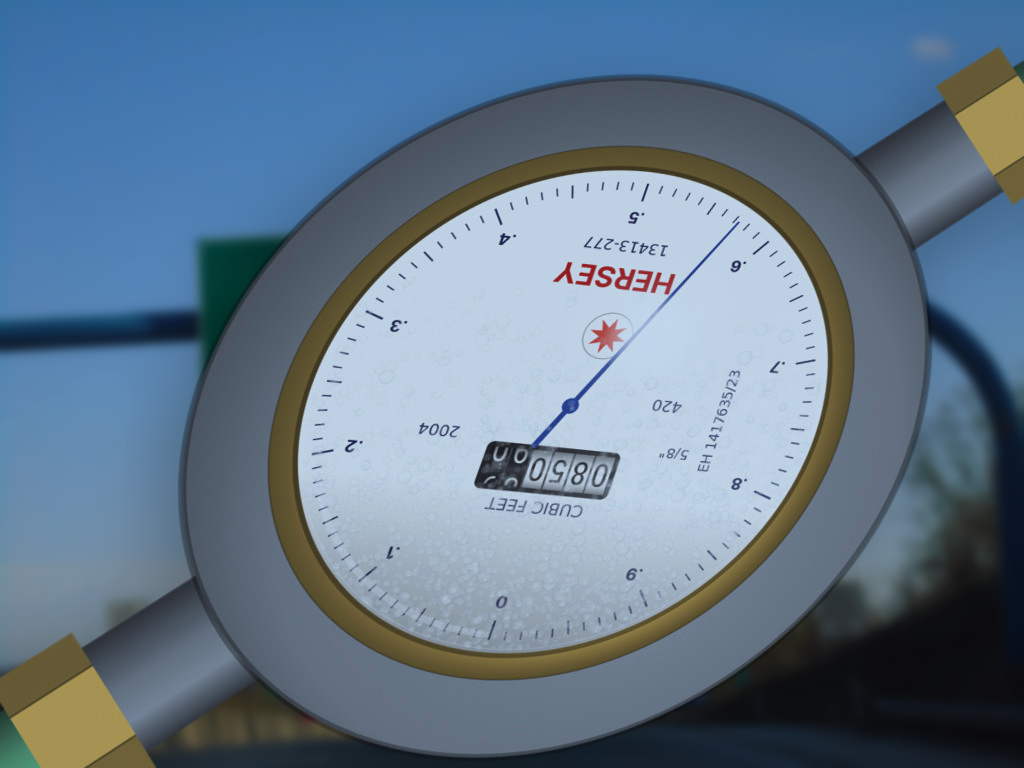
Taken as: 85089.57 ft³
